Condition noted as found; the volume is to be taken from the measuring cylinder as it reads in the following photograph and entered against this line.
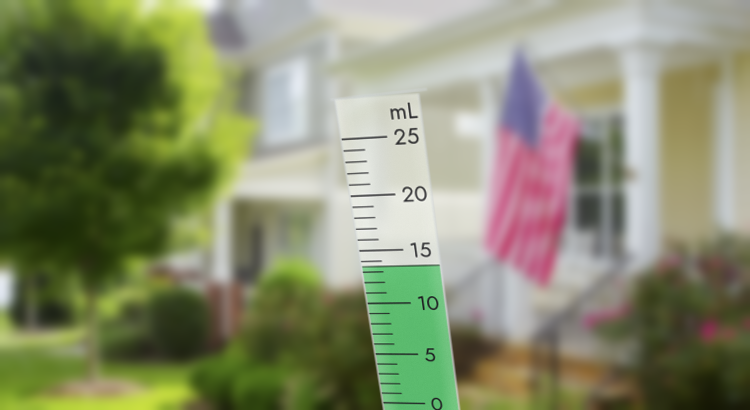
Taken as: 13.5 mL
